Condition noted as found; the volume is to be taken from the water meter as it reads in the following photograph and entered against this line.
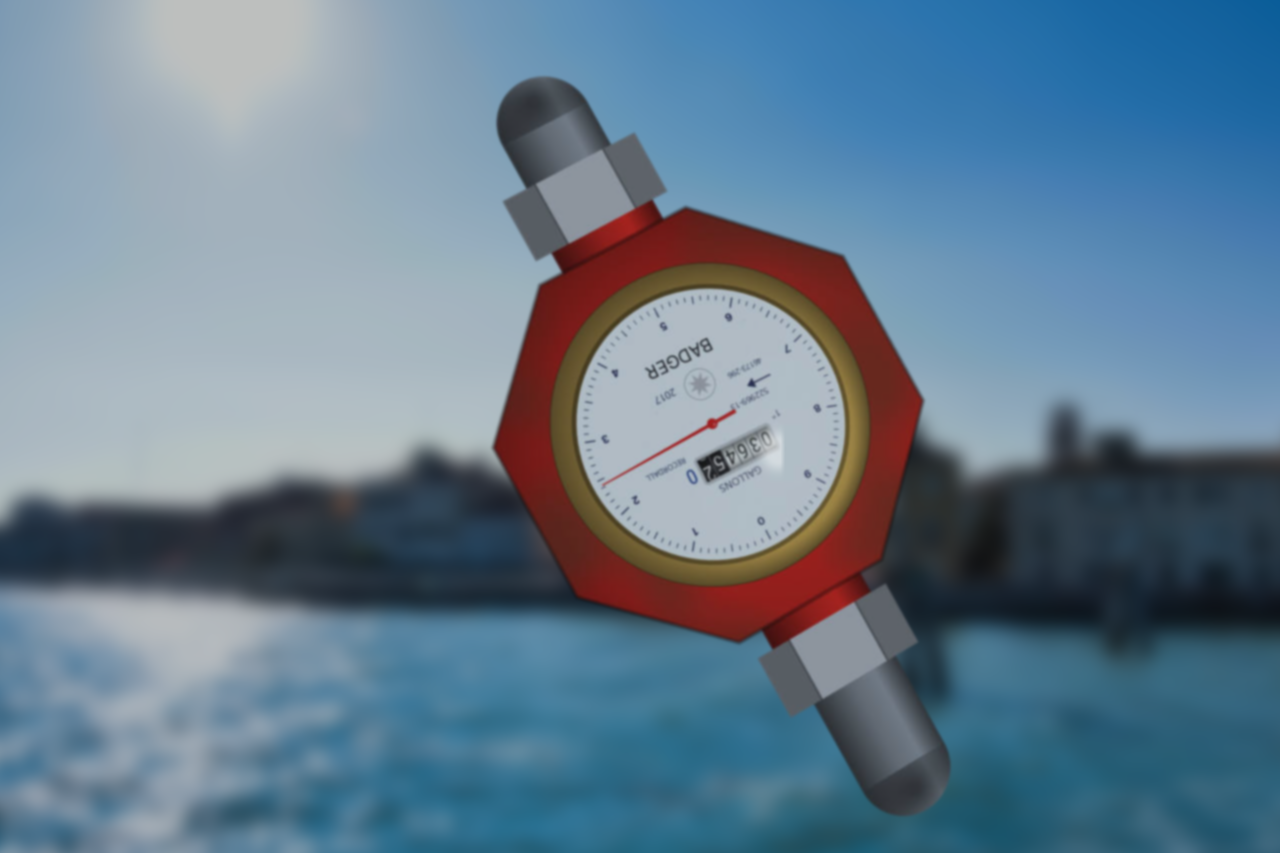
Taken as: 364522.4 gal
